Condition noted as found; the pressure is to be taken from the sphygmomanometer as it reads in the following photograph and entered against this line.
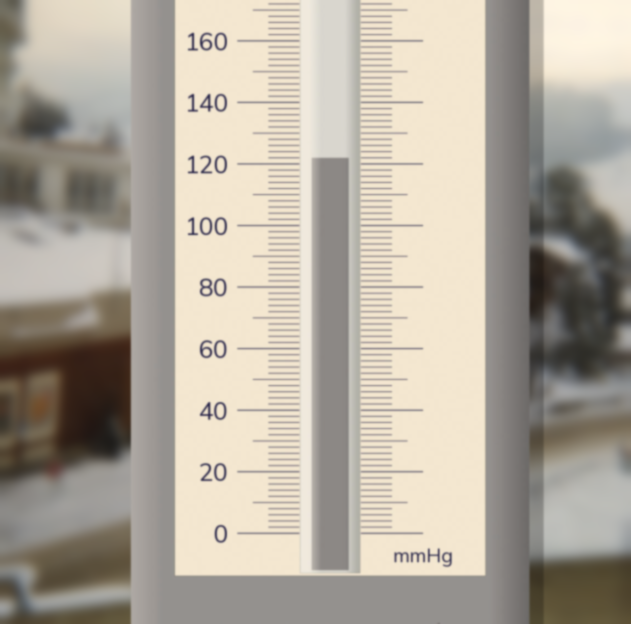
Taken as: 122 mmHg
